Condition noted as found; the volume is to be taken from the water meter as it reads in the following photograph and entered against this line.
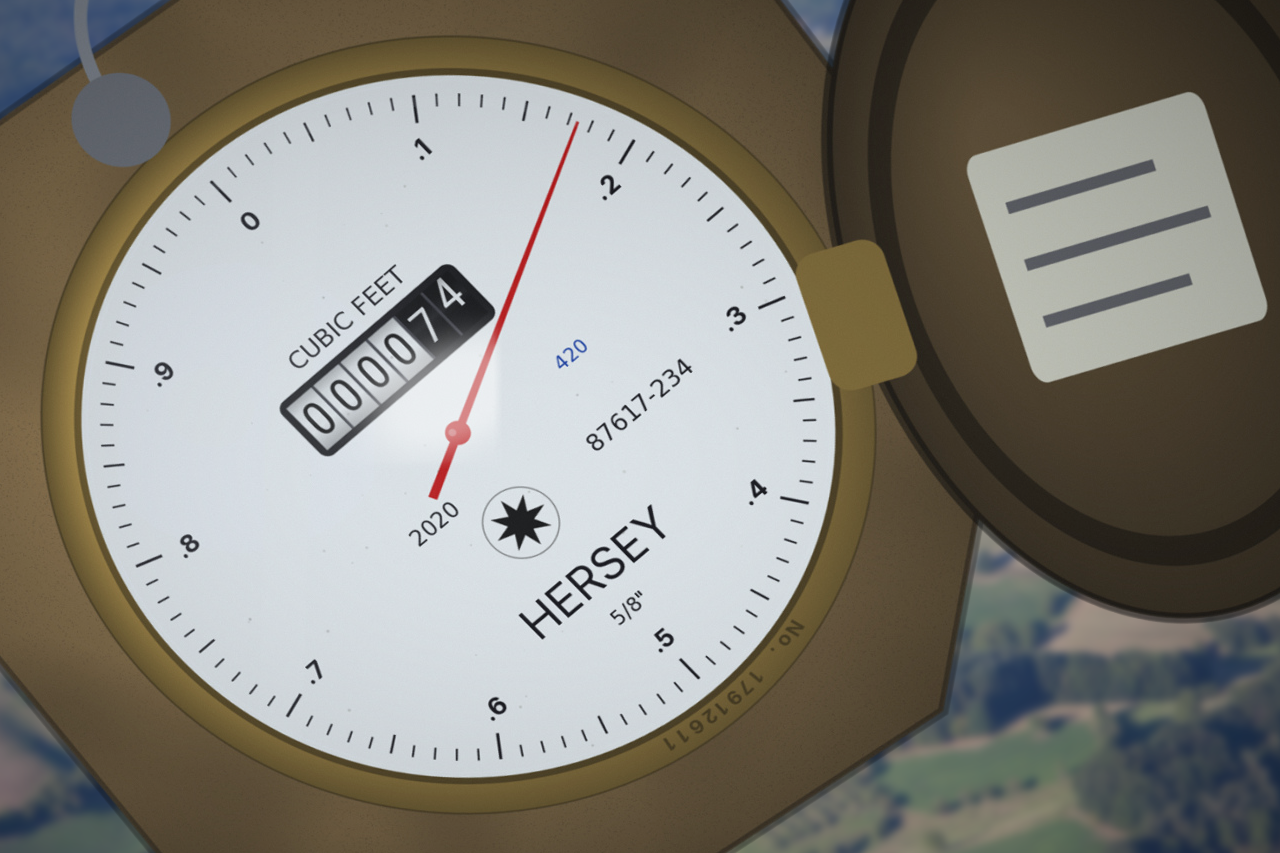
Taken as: 74.17 ft³
